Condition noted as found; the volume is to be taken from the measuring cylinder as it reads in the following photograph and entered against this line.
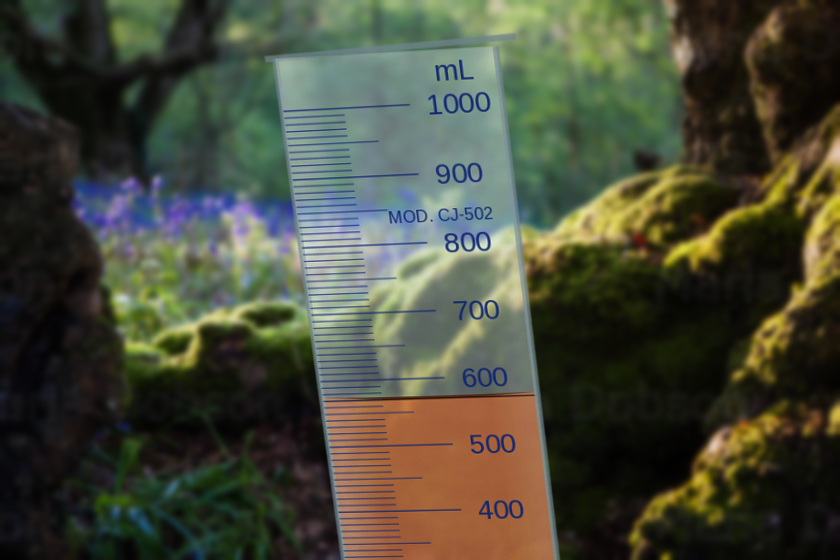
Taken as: 570 mL
